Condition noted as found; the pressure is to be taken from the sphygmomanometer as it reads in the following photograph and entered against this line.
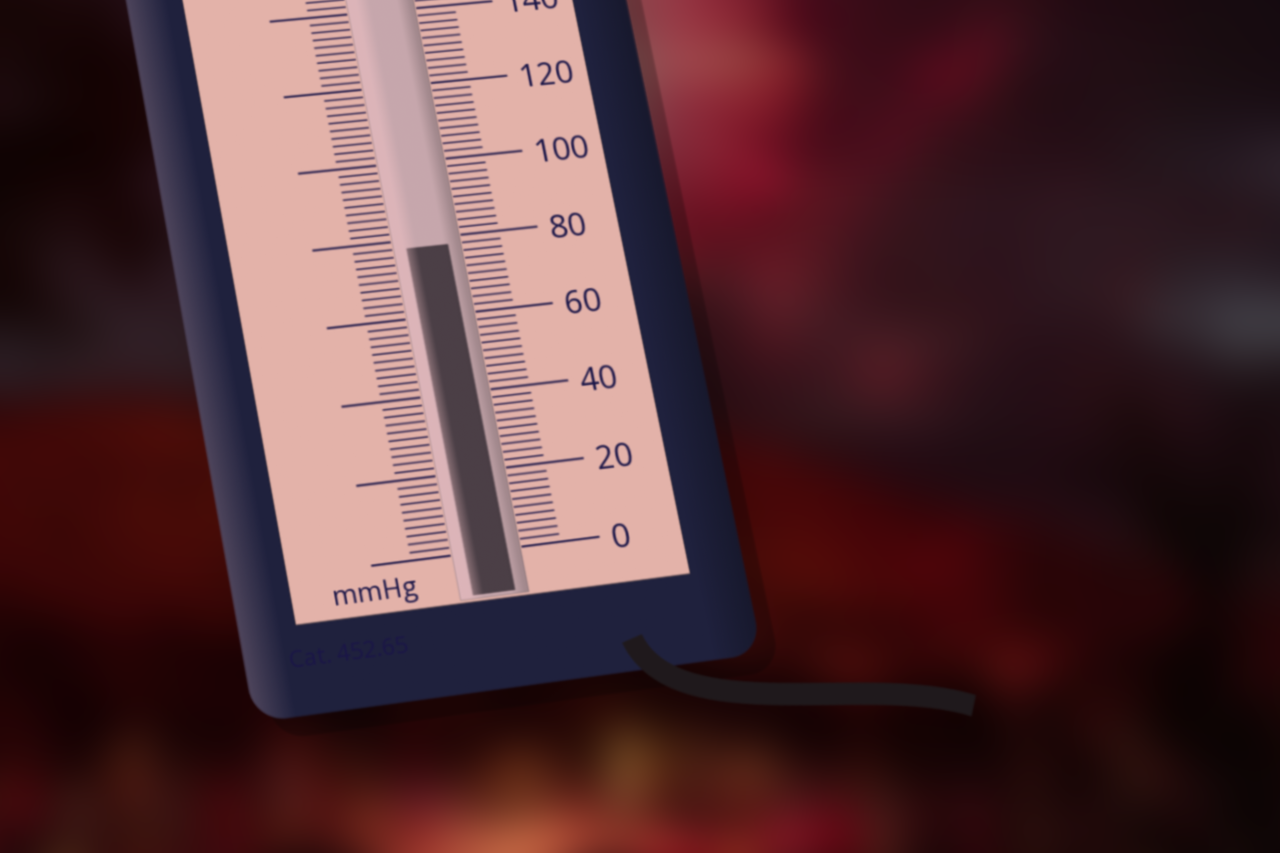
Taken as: 78 mmHg
